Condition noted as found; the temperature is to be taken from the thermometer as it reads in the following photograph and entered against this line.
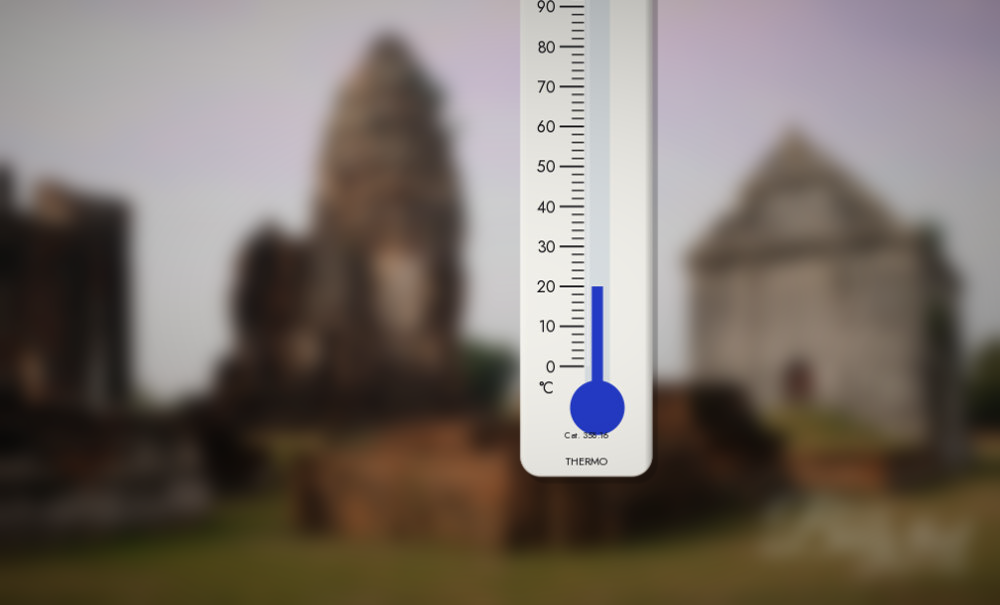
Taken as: 20 °C
